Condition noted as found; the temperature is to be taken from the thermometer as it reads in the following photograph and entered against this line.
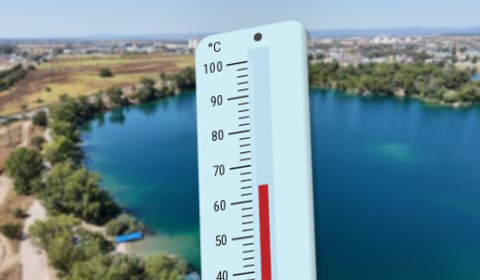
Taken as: 64 °C
